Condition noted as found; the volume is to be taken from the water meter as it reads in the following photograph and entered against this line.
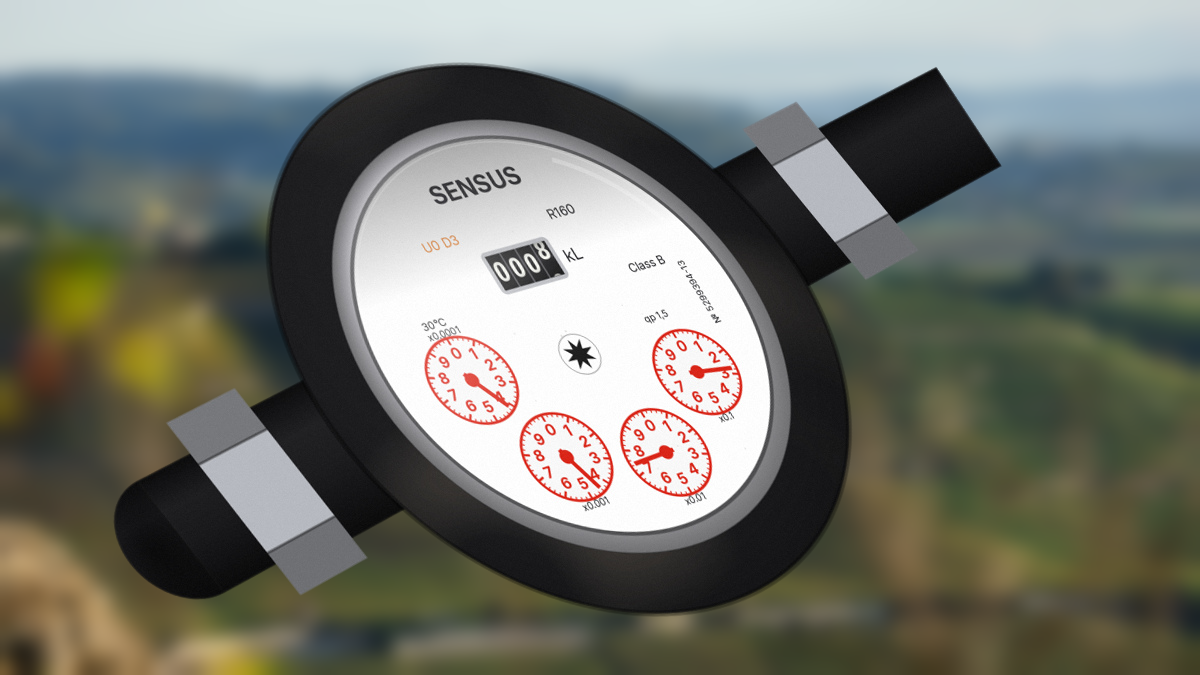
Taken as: 8.2744 kL
